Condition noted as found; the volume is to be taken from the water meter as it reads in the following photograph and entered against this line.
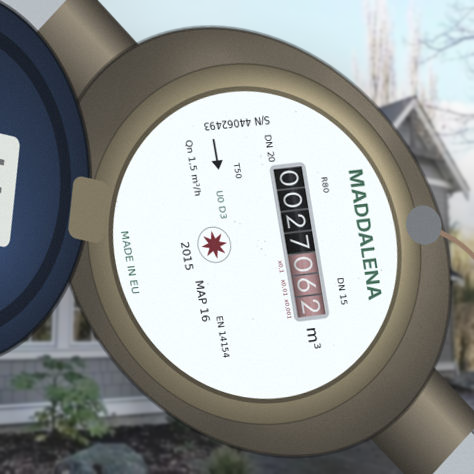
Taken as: 27.062 m³
